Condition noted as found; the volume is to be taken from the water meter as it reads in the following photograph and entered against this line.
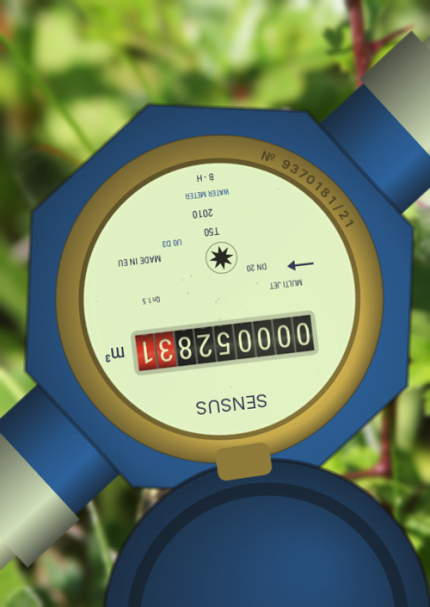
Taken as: 528.31 m³
